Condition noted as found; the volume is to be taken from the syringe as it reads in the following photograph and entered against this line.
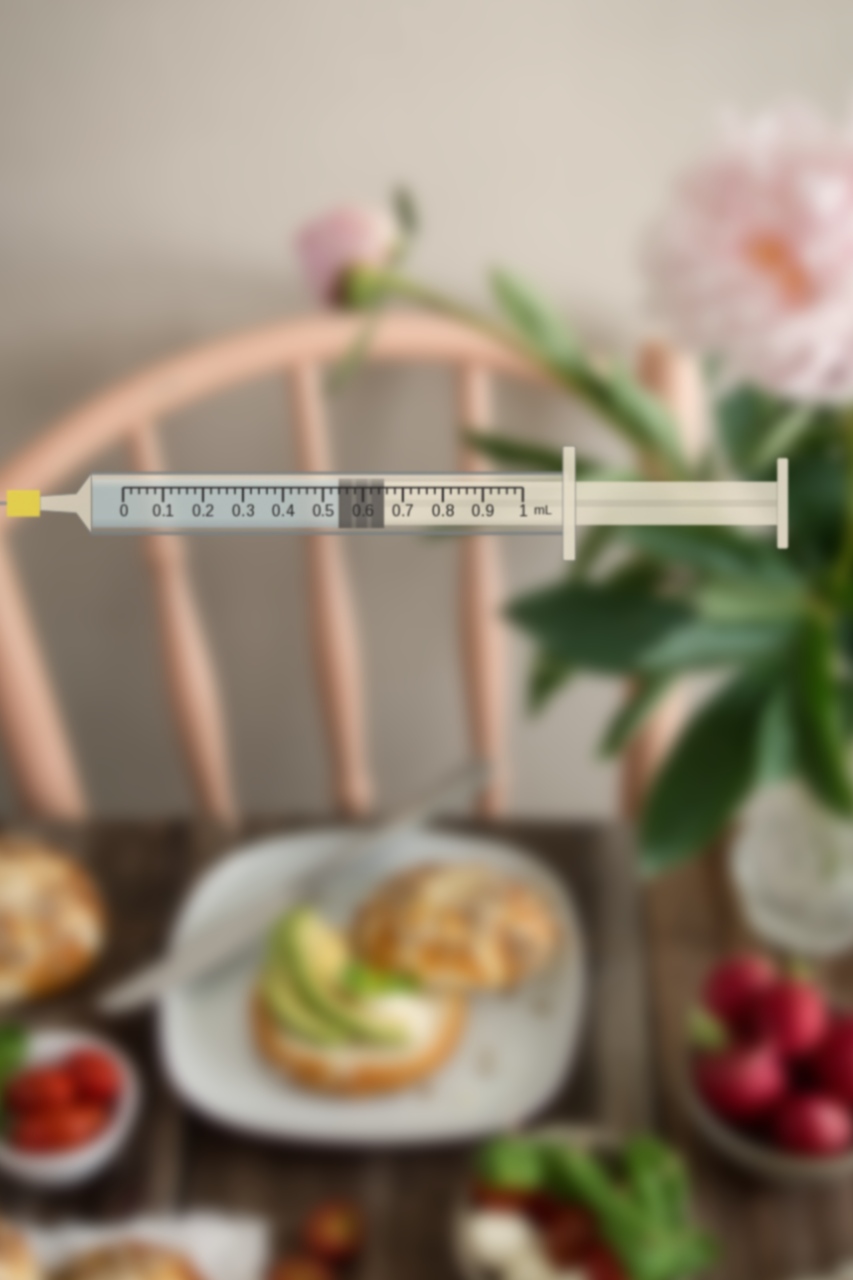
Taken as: 0.54 mL
